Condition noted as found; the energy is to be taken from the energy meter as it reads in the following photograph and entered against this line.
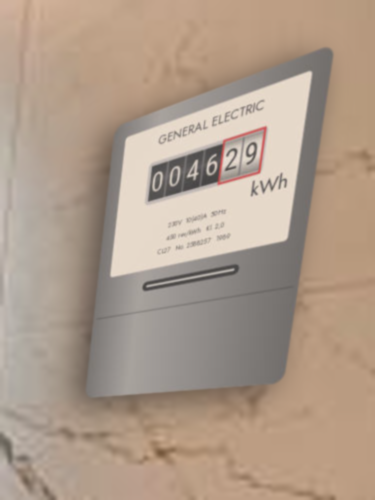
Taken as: 46.29 kWh
